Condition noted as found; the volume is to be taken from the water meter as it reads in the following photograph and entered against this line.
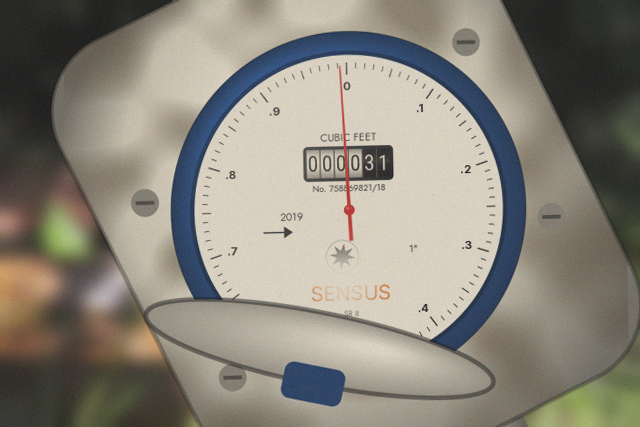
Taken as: 30.99 ft³
